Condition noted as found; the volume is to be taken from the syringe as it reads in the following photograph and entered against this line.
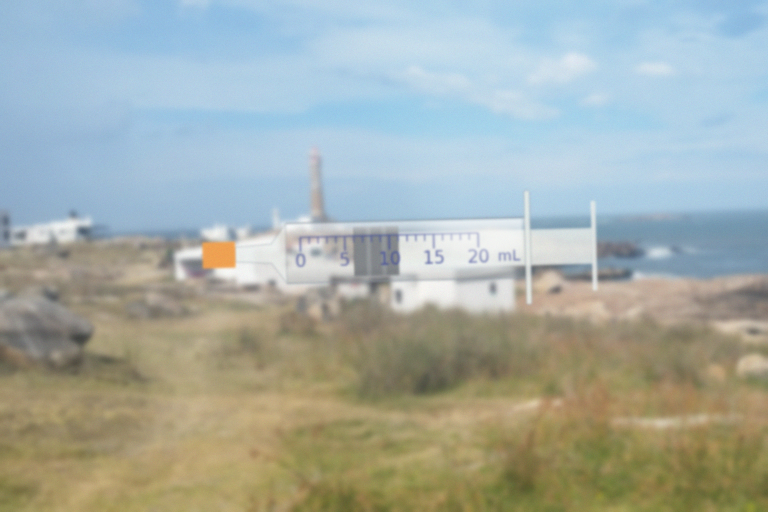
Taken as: 6 mL
